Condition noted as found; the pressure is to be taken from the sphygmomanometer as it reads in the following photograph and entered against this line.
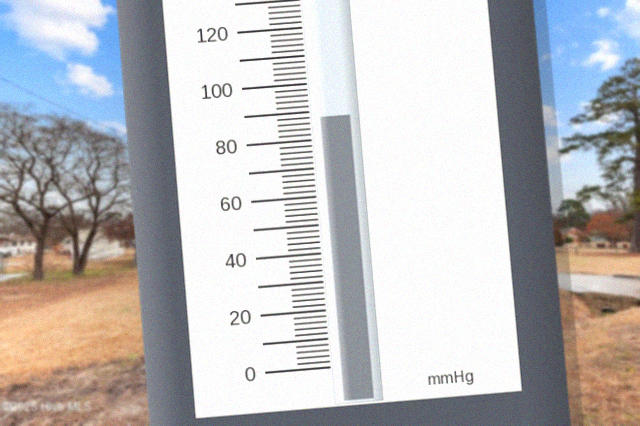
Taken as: 88 mmHg
